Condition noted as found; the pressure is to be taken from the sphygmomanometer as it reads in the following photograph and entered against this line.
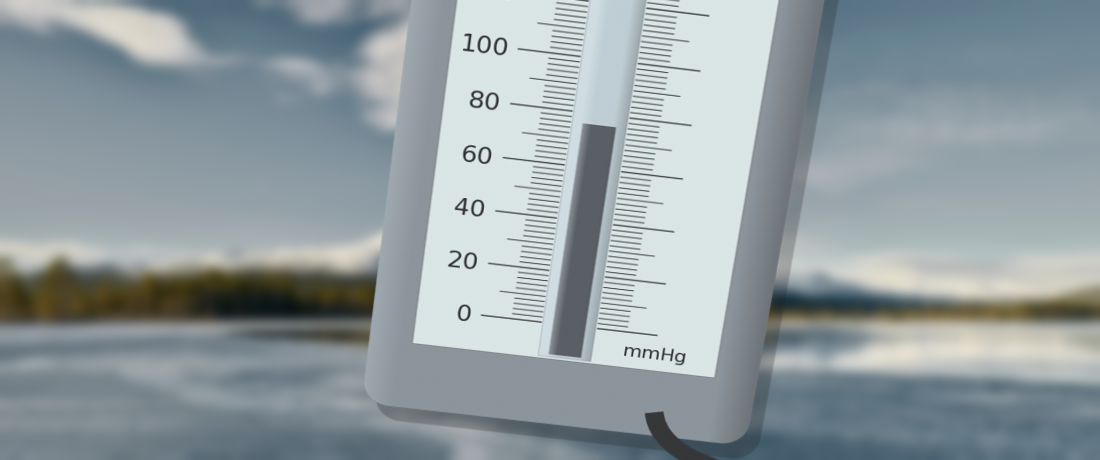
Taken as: 76 mmHg
